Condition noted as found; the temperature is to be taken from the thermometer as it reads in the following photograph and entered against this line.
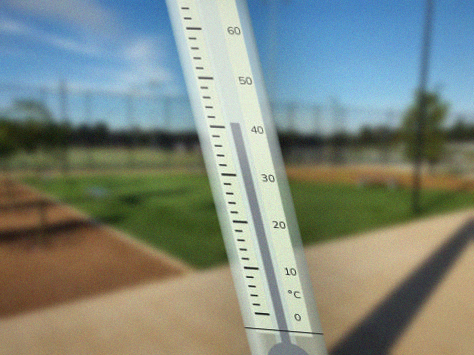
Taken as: 41 °C
